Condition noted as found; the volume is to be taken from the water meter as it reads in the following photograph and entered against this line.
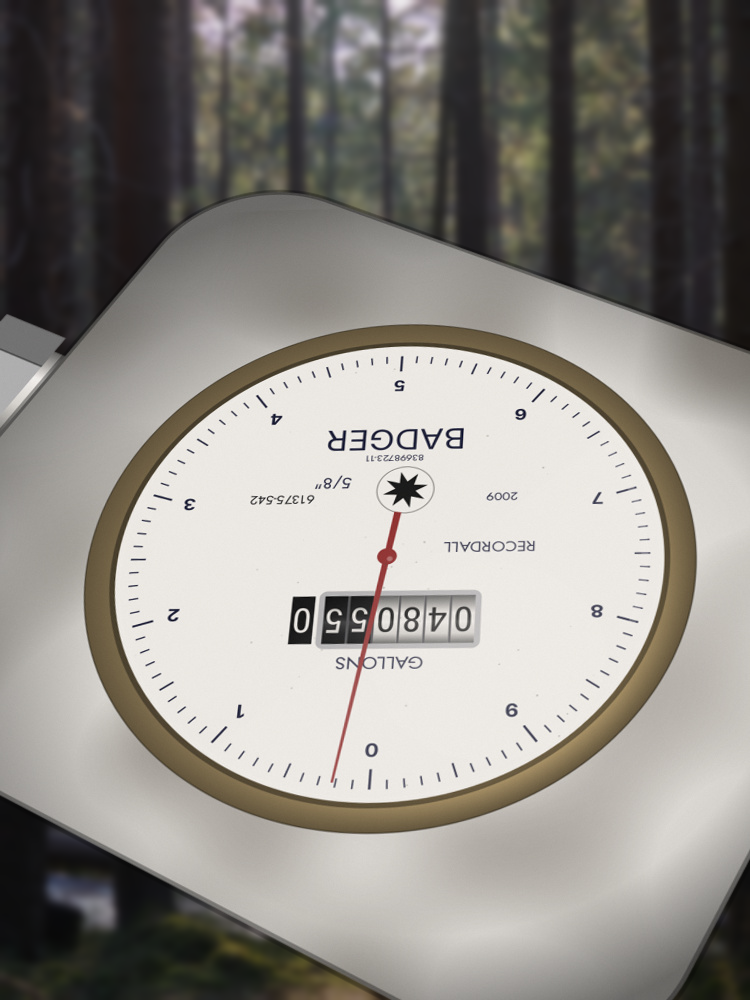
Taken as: 480550.2 gal
